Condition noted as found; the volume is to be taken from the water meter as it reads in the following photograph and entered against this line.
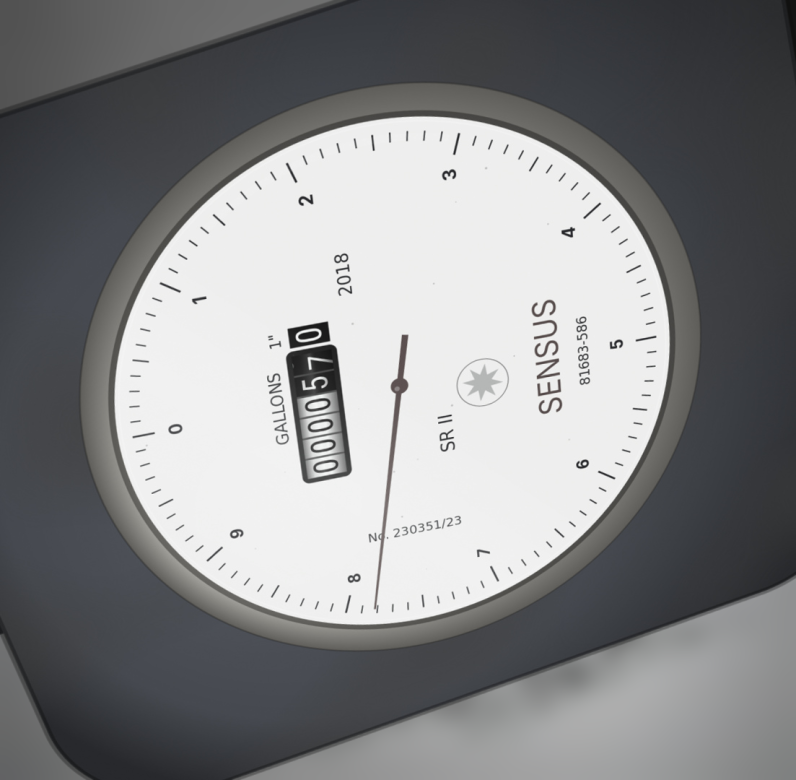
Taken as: 567.8 gal
